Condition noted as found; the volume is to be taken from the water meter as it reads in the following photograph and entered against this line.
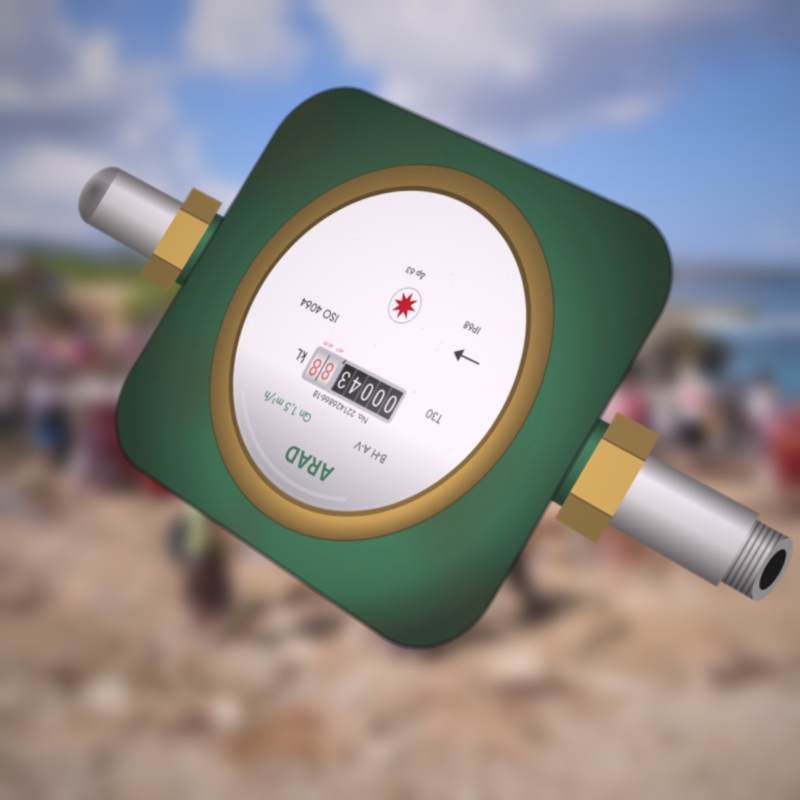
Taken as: 43.88 kL
